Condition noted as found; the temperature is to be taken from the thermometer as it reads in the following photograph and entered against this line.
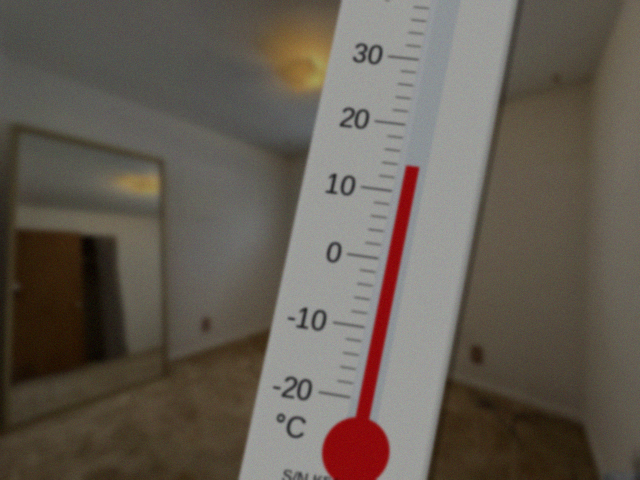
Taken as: 14 °C
